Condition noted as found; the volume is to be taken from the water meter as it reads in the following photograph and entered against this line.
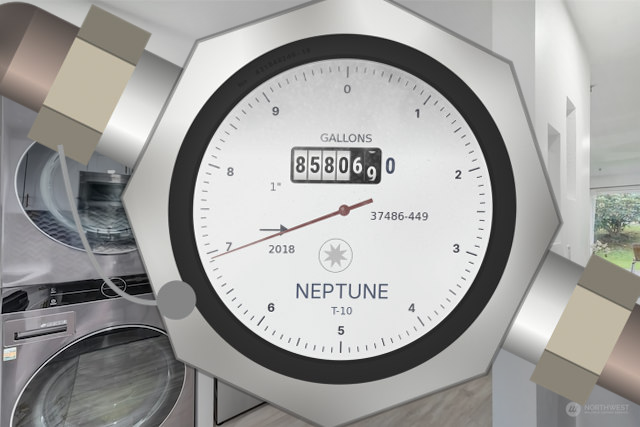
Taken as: 8580686.9 gal
